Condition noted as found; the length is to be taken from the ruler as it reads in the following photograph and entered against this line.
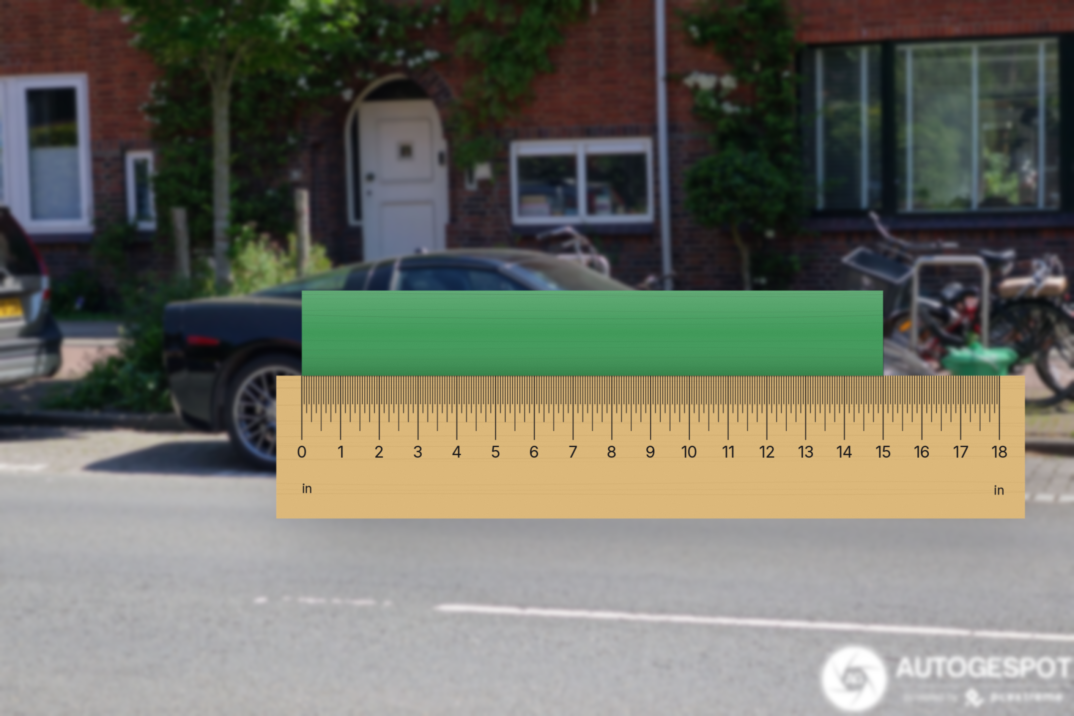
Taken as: 15 in
